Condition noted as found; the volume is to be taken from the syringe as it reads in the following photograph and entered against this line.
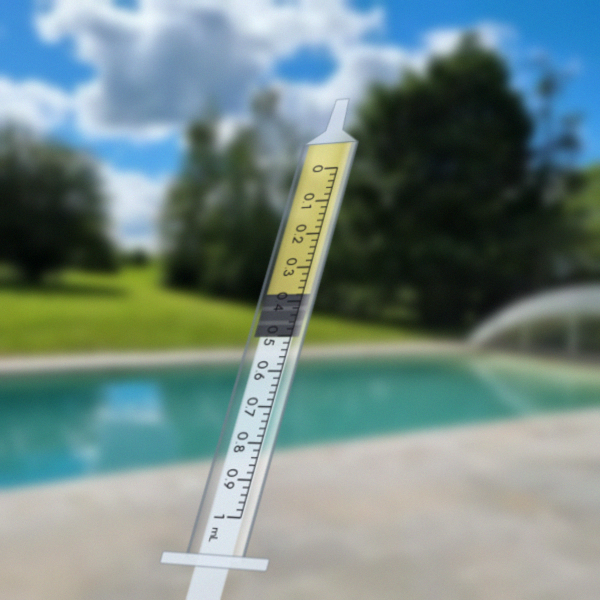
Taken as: 0.38 mL
